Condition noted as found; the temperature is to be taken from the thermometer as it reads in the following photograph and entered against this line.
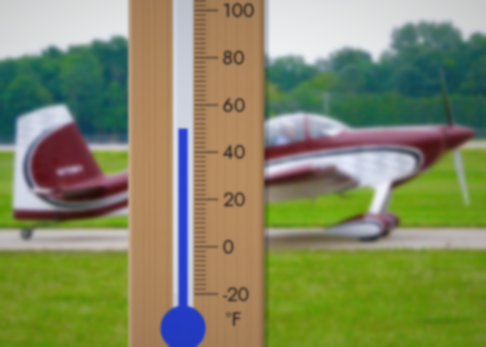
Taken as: 50 °F
